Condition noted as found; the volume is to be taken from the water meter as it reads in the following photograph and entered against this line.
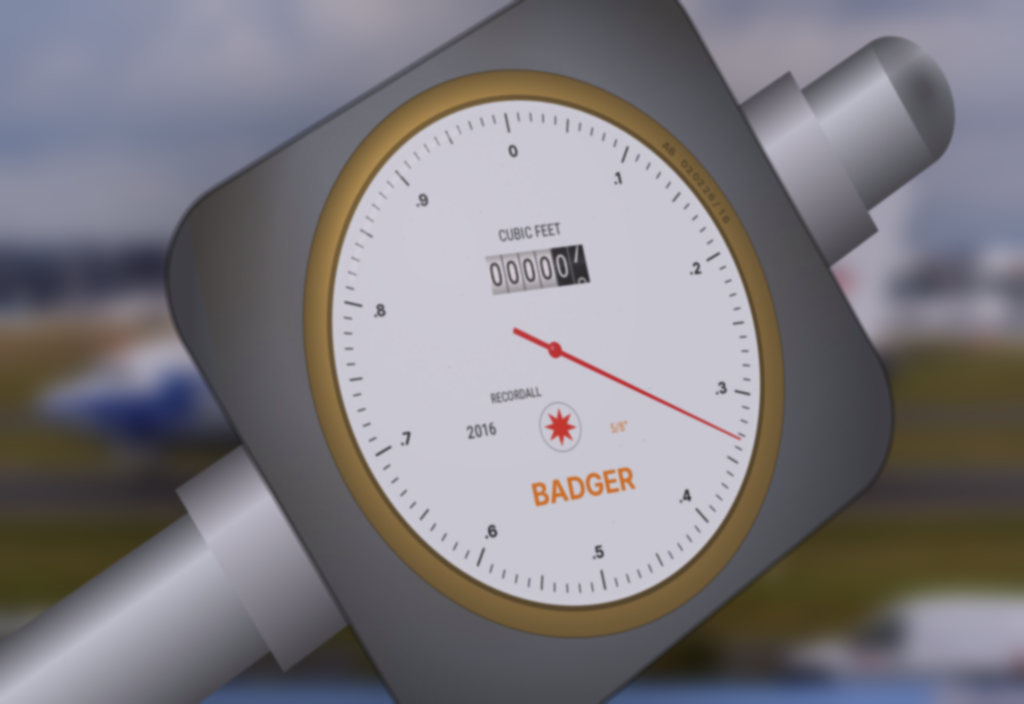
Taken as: 7.33 ft³
